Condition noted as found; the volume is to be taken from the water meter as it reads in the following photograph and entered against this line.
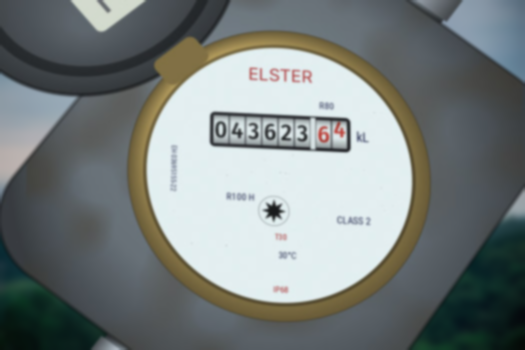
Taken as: 43623.64 kL
